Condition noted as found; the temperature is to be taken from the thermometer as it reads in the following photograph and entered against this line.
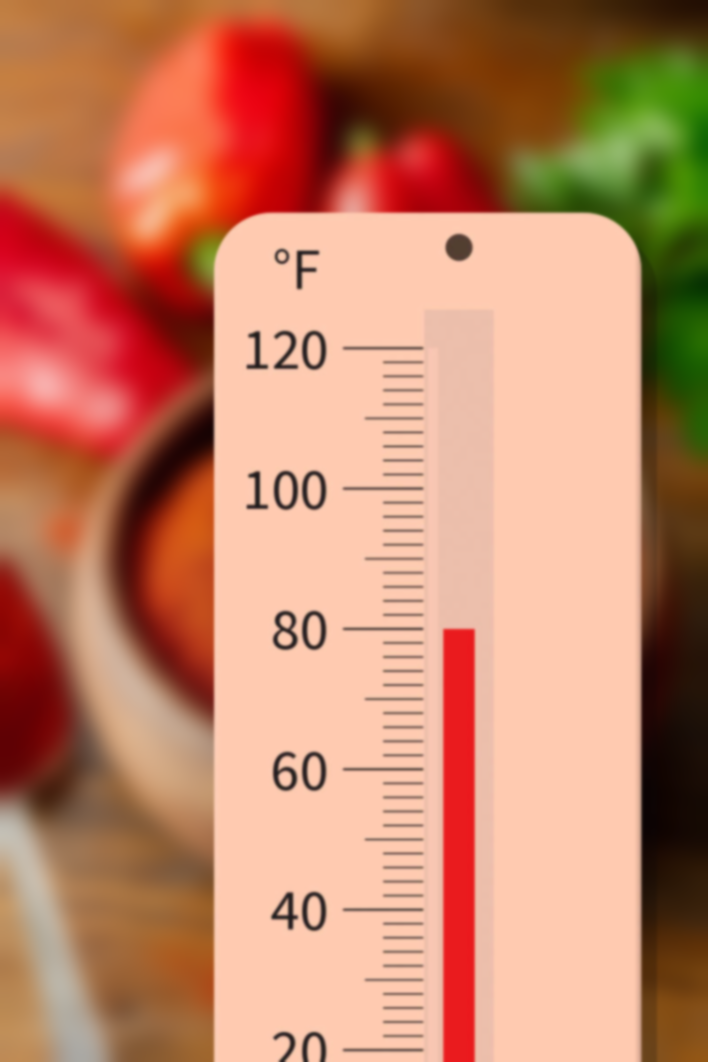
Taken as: 80 °F
